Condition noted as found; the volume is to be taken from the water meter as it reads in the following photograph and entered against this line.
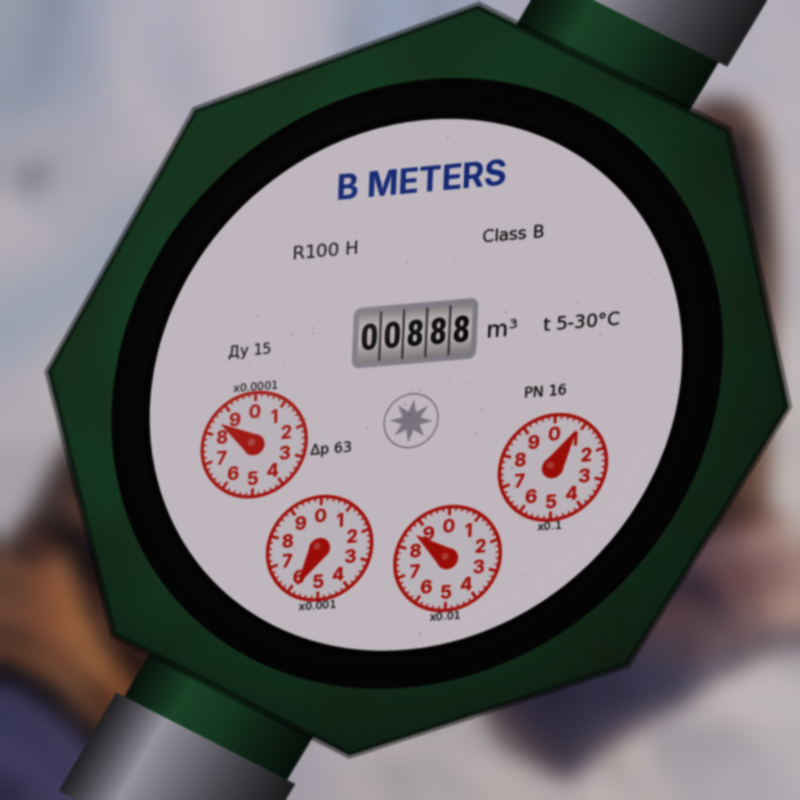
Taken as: 888.0858 m³
